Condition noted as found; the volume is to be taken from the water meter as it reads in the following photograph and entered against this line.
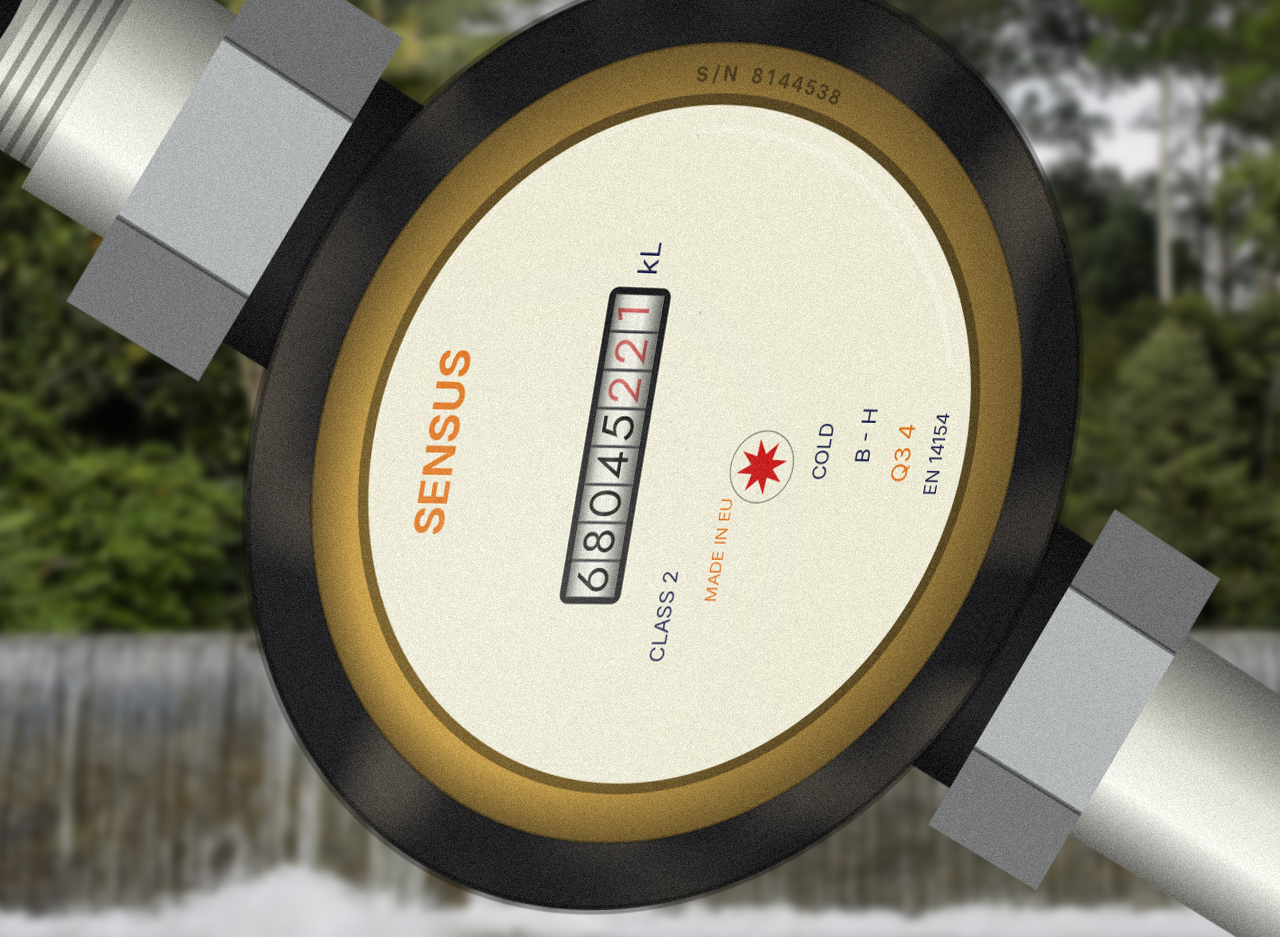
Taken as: 68045.221 kL
